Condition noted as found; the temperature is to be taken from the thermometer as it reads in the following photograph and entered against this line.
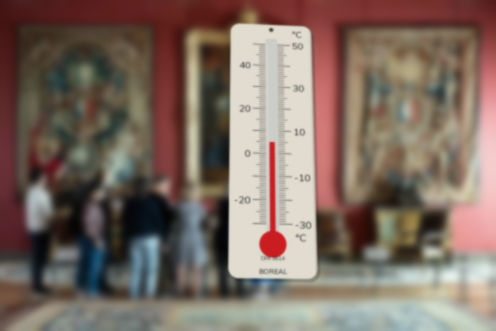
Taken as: 5 °C
